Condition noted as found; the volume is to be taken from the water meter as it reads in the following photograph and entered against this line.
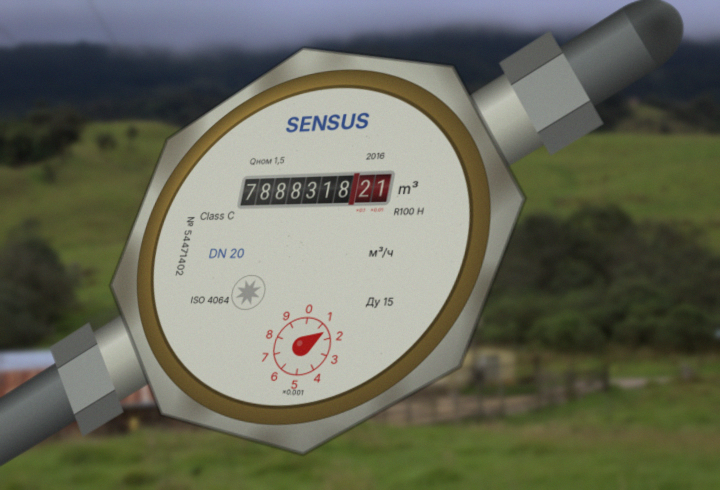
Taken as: 7888318.211 m³
